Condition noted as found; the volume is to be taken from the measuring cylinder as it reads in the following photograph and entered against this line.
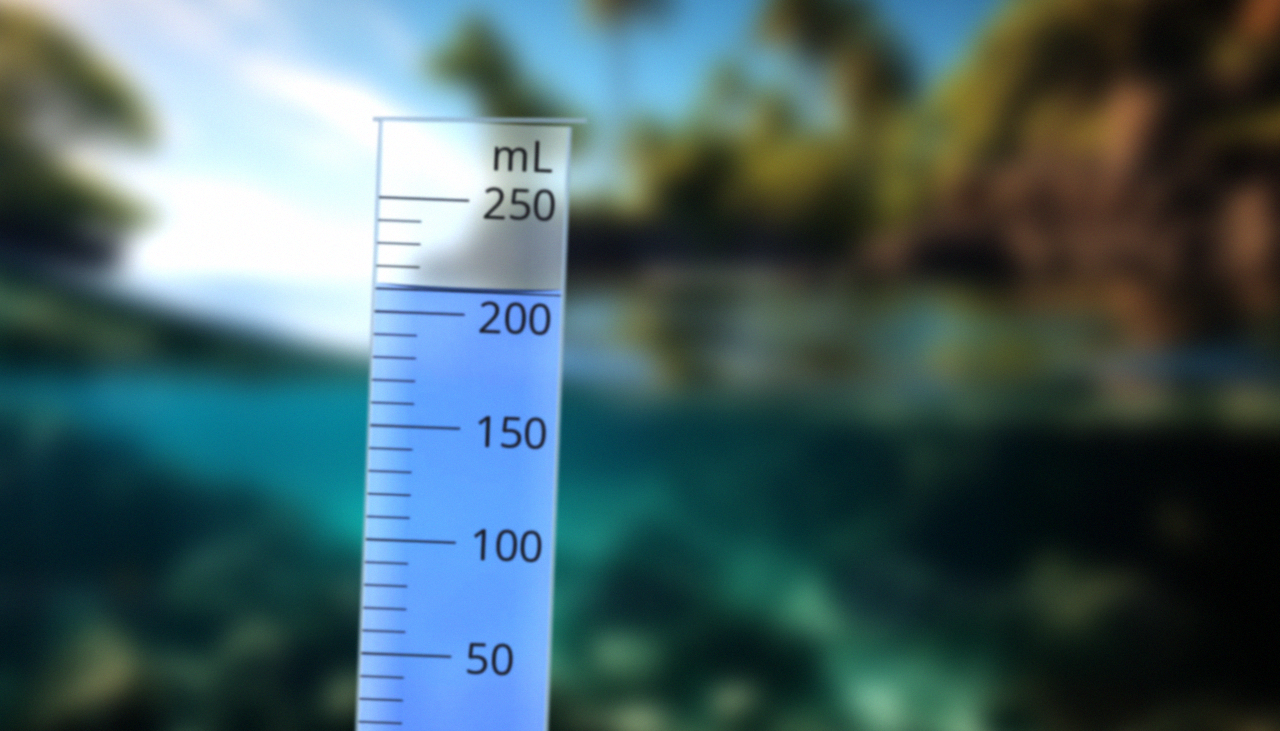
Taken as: 210 mL
